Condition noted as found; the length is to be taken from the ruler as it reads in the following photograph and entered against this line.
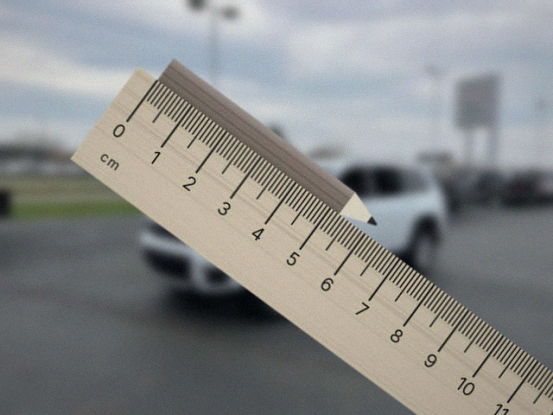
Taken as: 6.1 cm
